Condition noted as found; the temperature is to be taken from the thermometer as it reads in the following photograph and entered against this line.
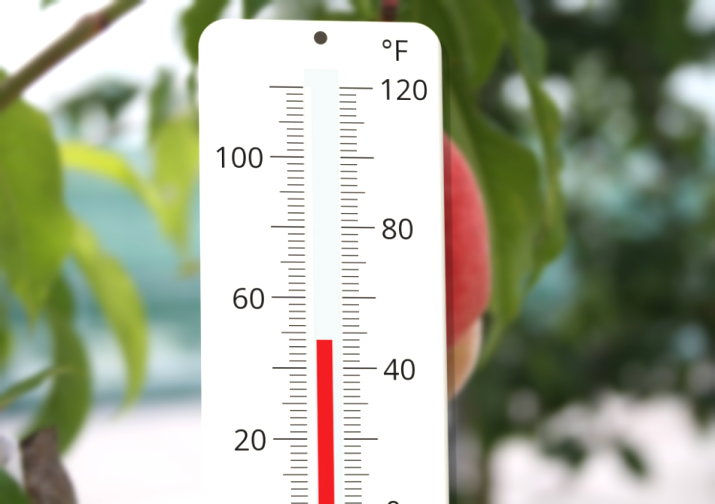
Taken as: 48 °F
